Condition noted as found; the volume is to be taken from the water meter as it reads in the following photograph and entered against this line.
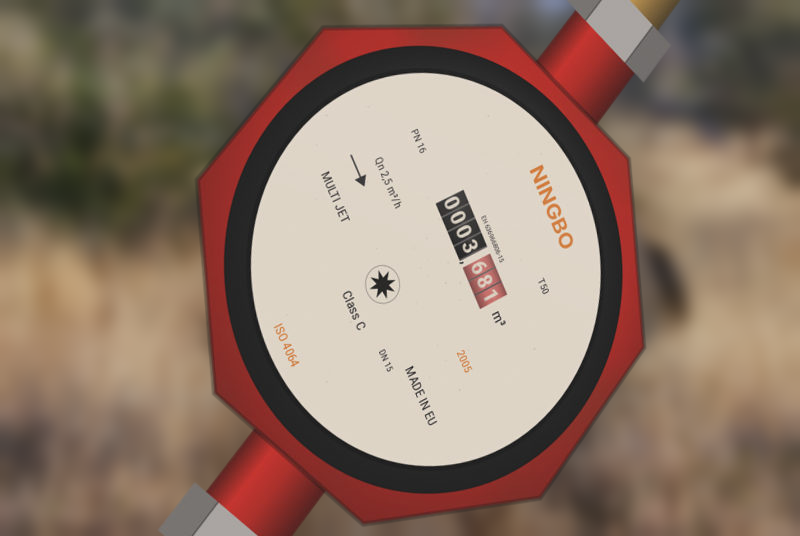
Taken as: 3.681 m³
